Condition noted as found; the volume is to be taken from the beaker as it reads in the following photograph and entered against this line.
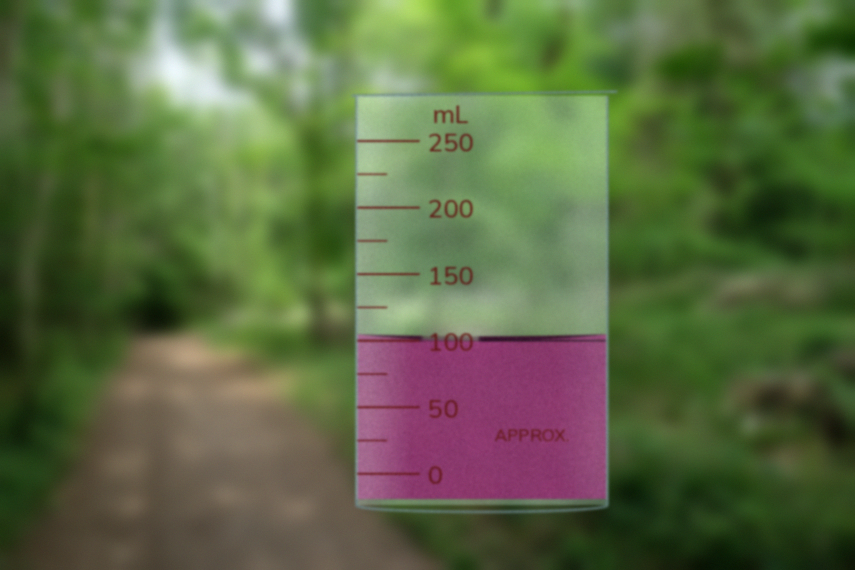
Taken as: 100 mL
